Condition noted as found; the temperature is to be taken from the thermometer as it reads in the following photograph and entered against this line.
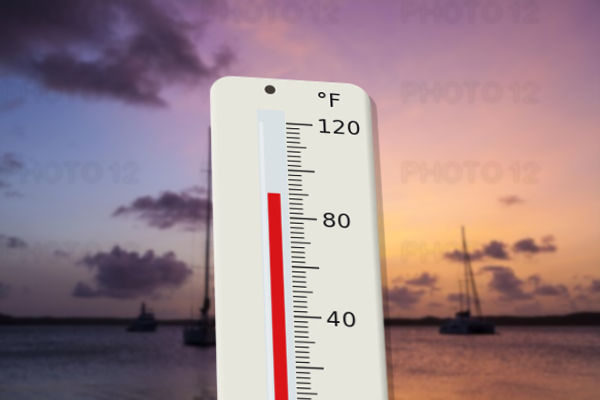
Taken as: 90 °F
